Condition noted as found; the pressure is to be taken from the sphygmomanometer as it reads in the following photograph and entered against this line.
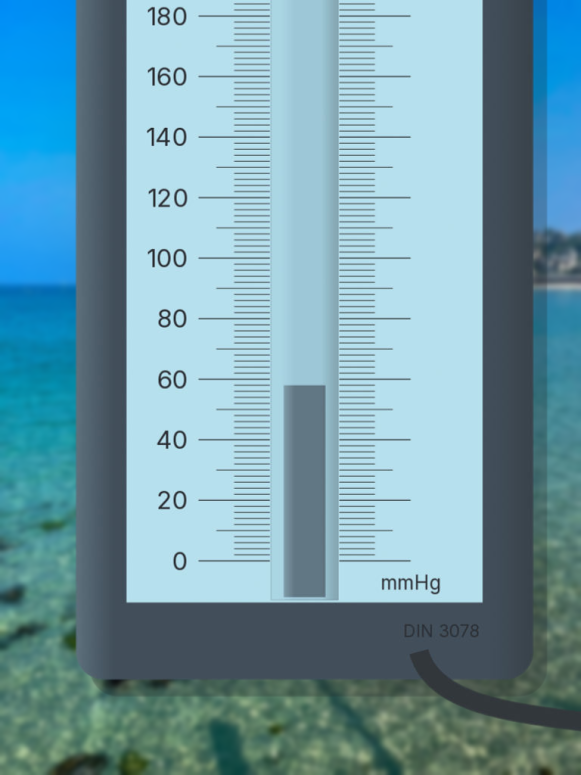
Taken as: 58 mmHg
